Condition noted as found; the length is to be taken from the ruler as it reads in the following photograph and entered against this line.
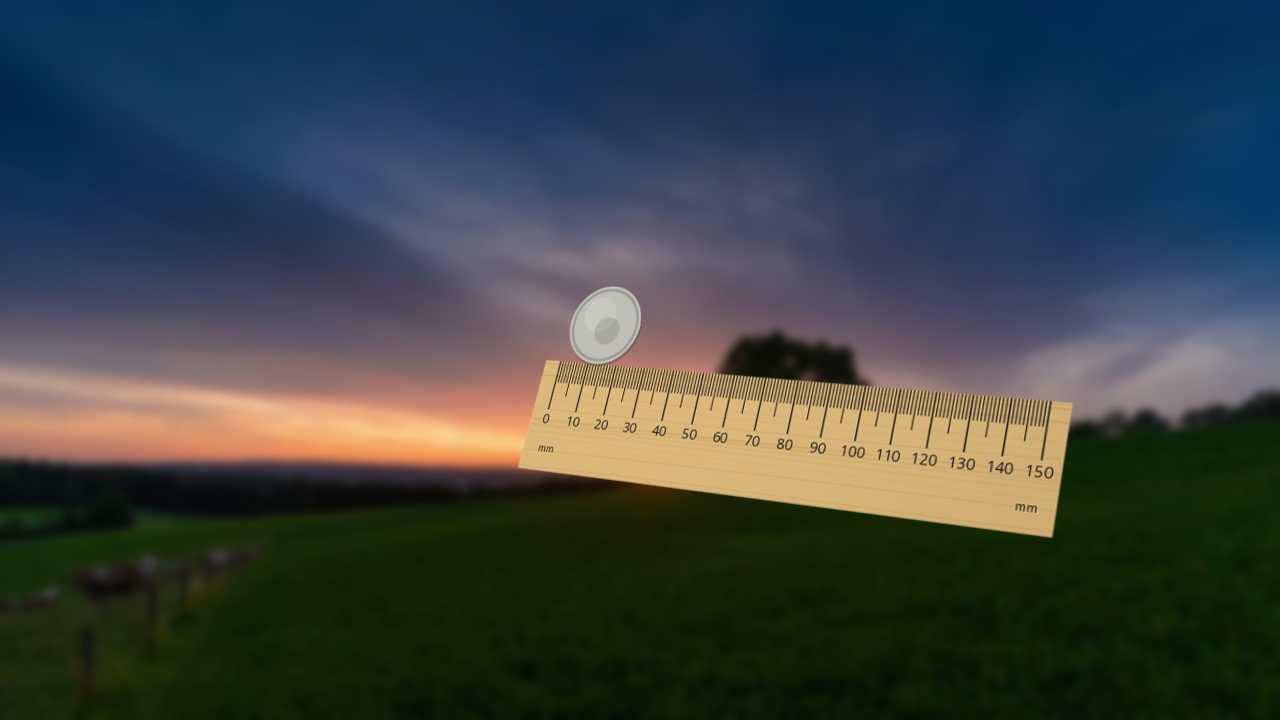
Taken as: 25 mm
